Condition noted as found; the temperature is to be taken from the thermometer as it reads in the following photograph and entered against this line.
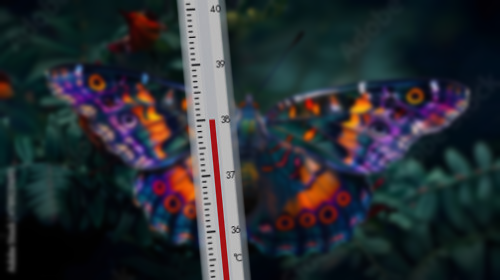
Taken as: 38 °C
